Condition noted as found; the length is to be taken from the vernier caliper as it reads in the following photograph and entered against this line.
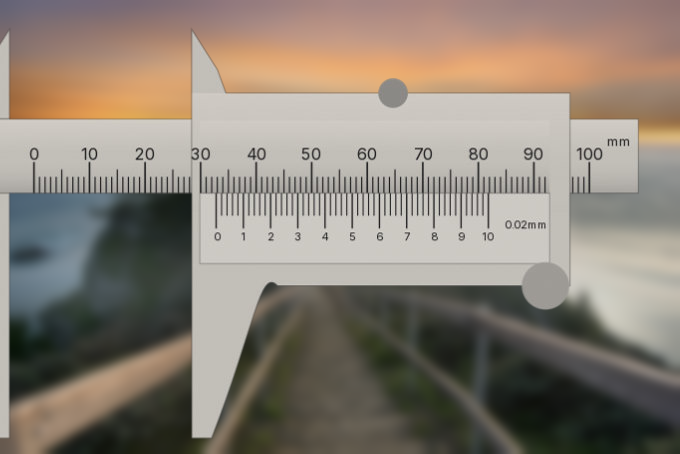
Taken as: 32.8 mm
